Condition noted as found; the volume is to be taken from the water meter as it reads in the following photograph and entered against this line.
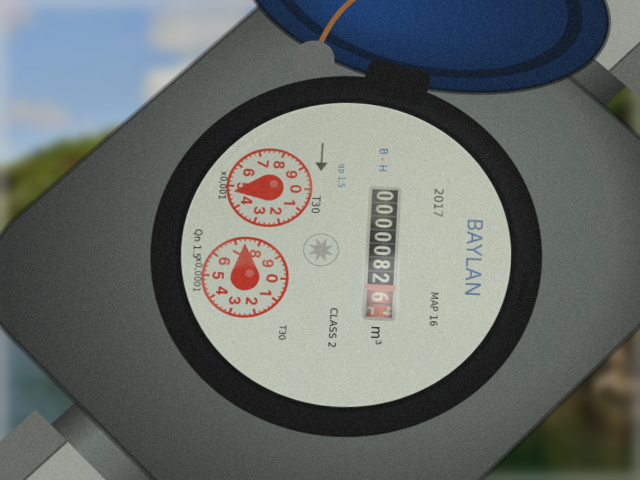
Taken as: 82.6447 m³
